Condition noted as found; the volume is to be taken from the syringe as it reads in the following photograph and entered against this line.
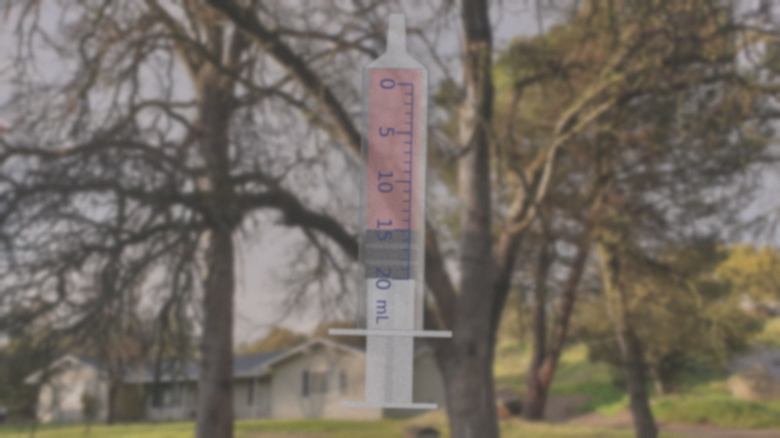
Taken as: 15 mL
